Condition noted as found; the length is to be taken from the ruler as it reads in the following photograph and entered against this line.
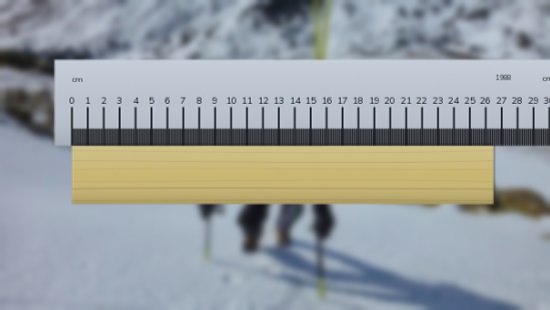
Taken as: 26.5 cm
